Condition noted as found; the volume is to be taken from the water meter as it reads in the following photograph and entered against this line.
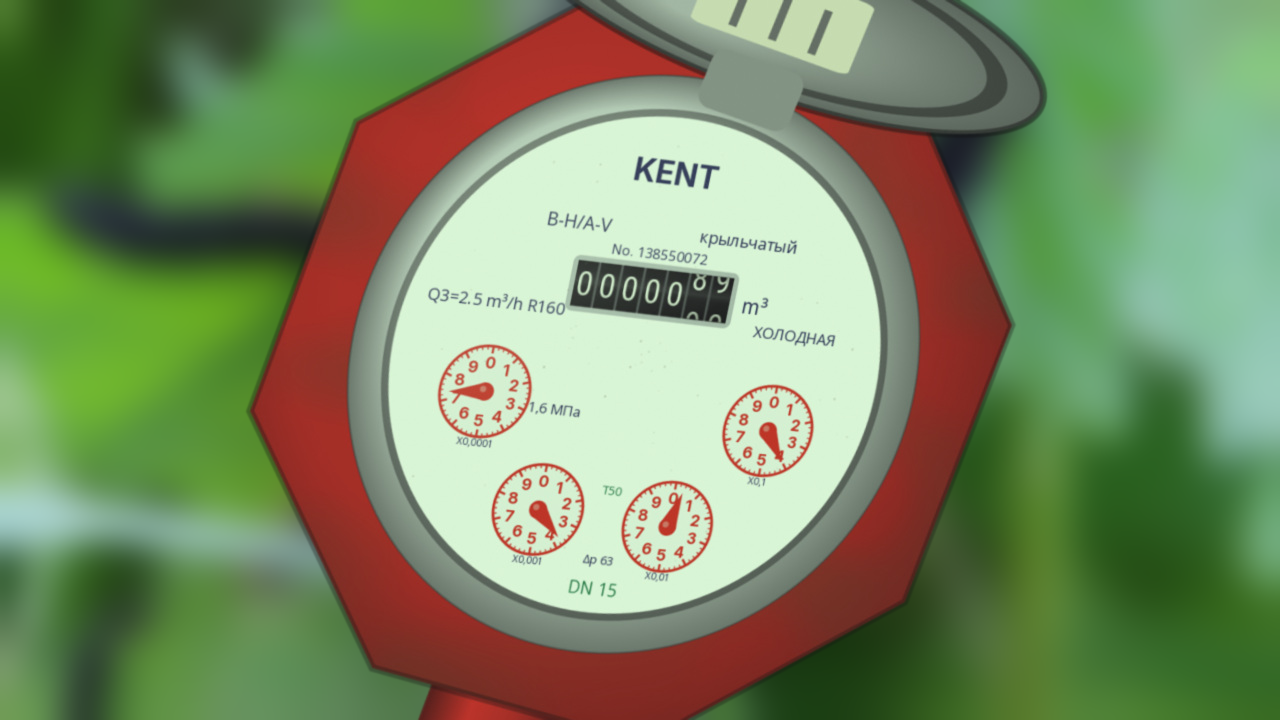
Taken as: 89.4037 m³
